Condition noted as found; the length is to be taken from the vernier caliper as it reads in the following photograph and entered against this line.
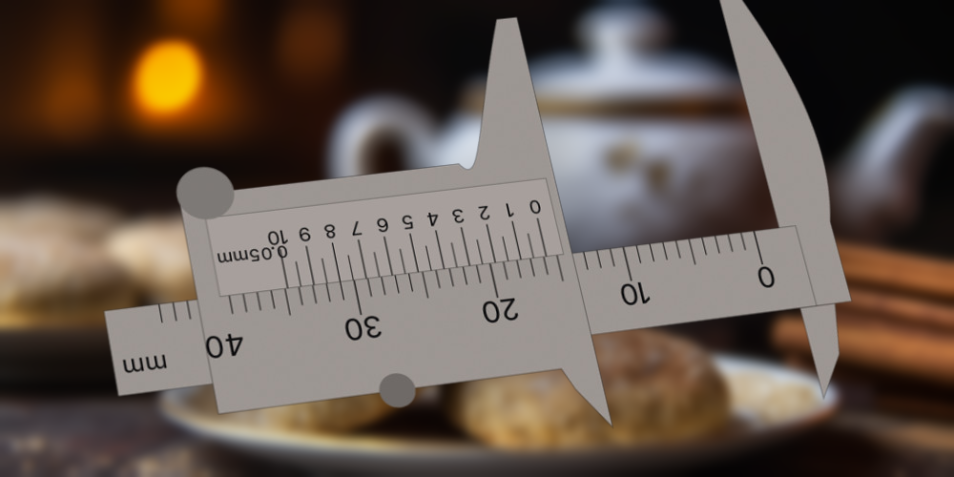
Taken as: 15.8 mm
